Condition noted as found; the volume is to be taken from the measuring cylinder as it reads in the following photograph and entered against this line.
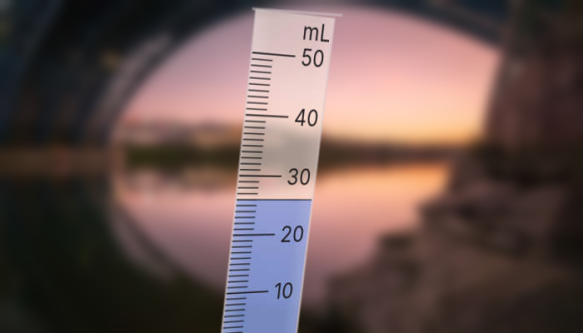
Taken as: 26 mL
